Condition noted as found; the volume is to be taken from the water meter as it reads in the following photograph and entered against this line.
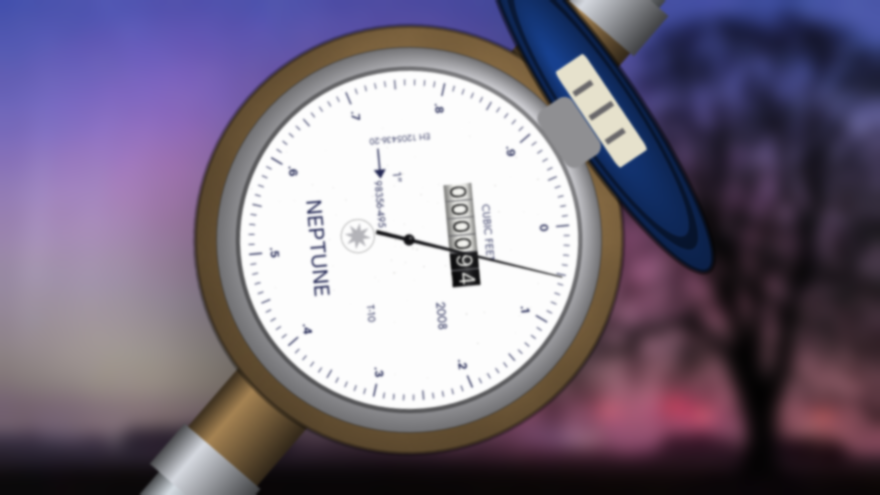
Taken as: 94.05 ft³
